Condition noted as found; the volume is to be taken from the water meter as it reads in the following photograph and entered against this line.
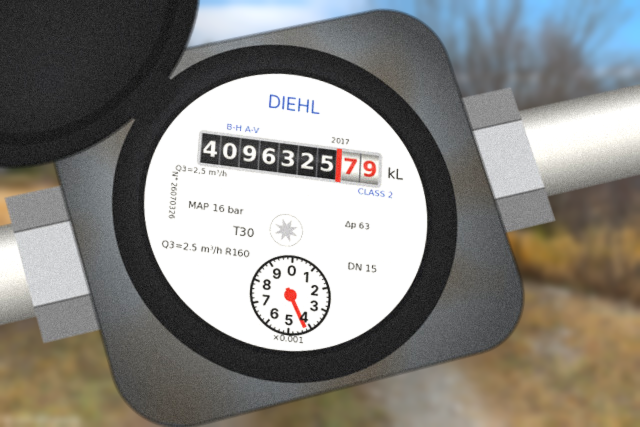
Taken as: 4096325.794 kL
